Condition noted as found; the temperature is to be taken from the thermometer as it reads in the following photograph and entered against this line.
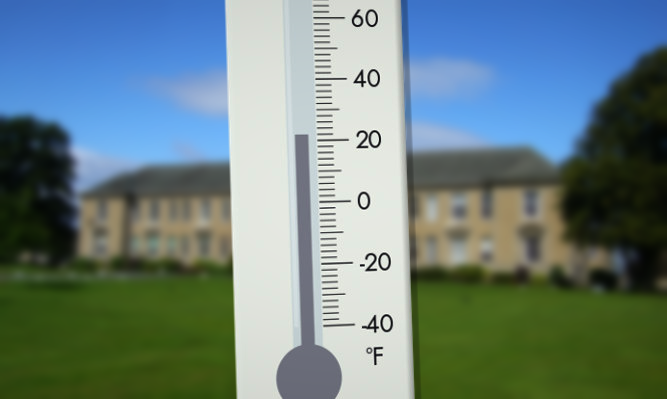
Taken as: 22 °F
